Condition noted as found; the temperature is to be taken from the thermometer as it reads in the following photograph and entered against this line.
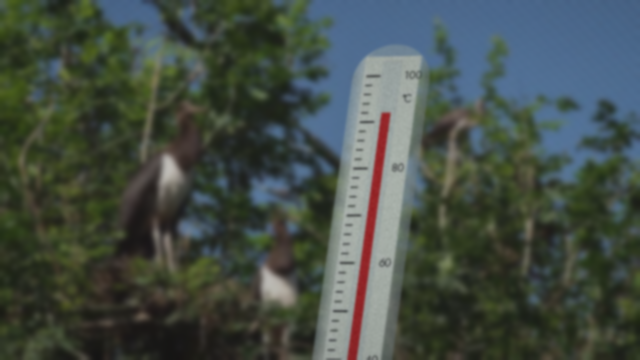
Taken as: 92 °C
